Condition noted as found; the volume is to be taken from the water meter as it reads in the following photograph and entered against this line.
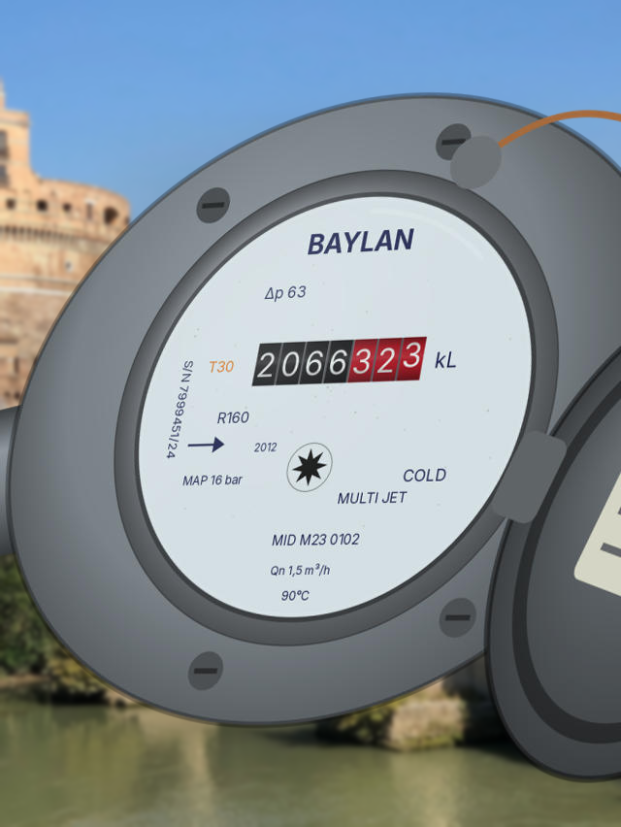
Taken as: 2066.323 kL
